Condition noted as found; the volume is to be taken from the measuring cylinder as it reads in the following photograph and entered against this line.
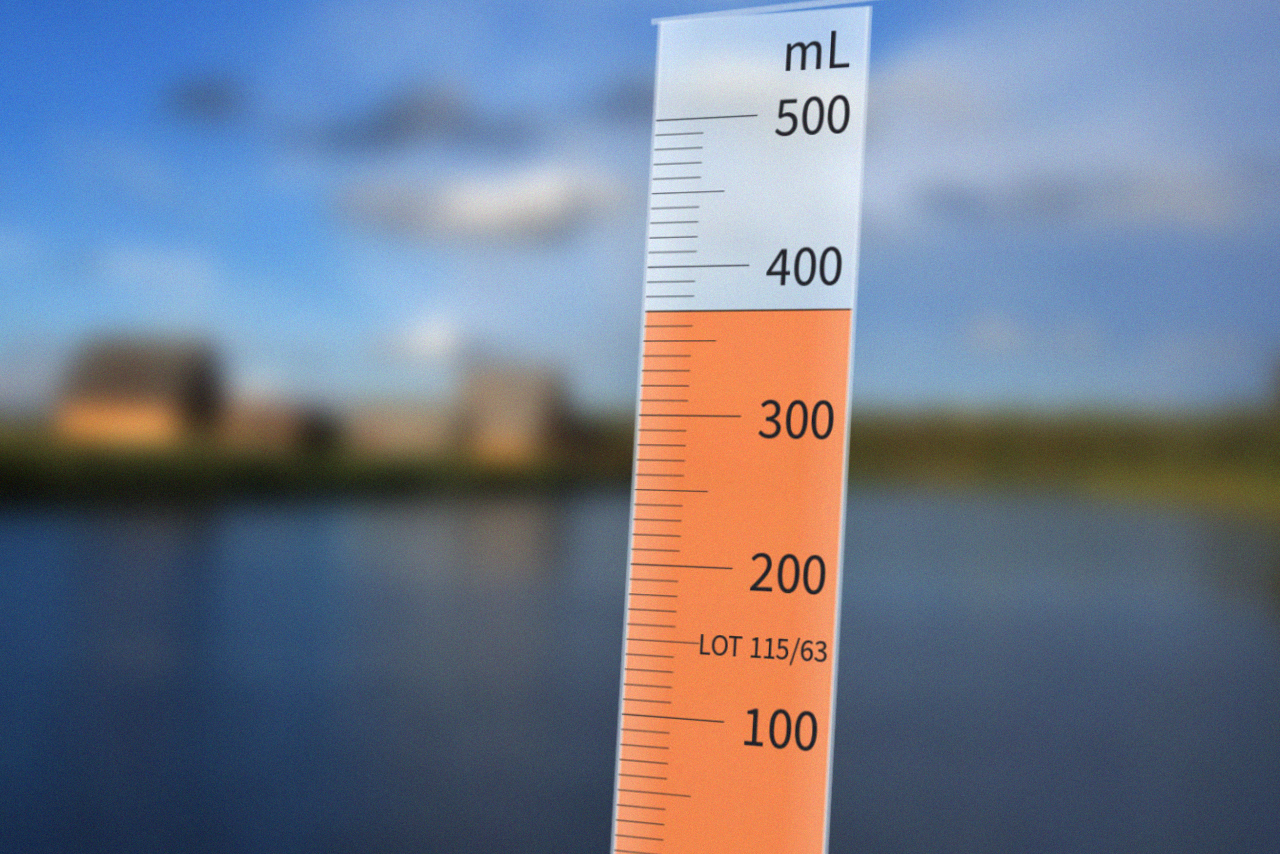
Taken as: 370 mL
